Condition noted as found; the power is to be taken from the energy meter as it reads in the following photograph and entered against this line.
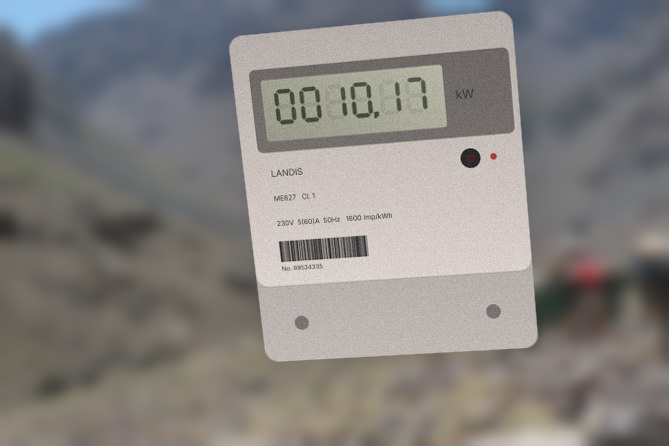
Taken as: 10.17 kW
